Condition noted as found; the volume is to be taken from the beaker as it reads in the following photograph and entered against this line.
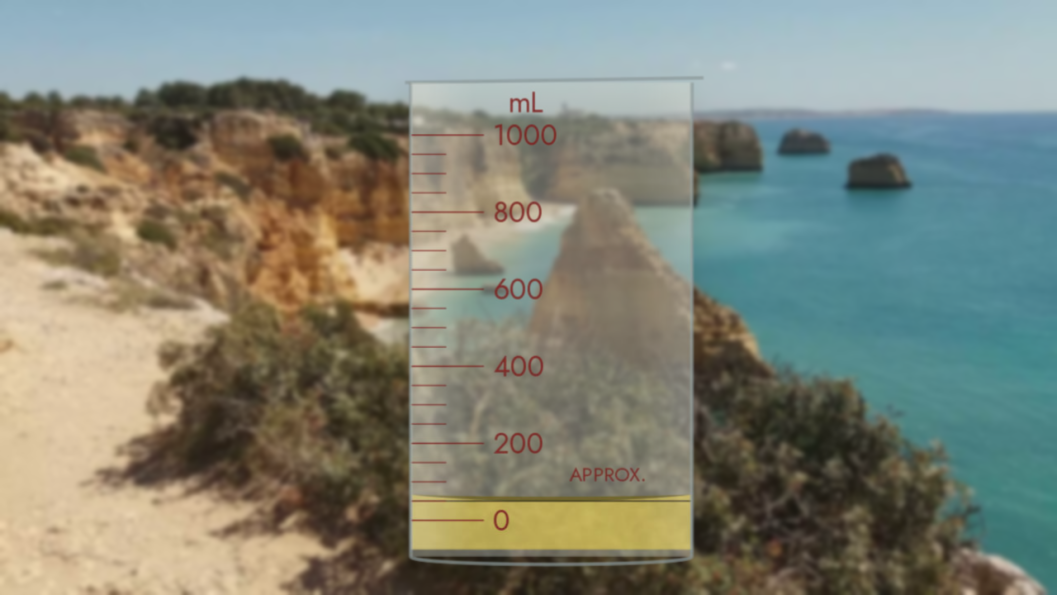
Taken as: 50 mL
